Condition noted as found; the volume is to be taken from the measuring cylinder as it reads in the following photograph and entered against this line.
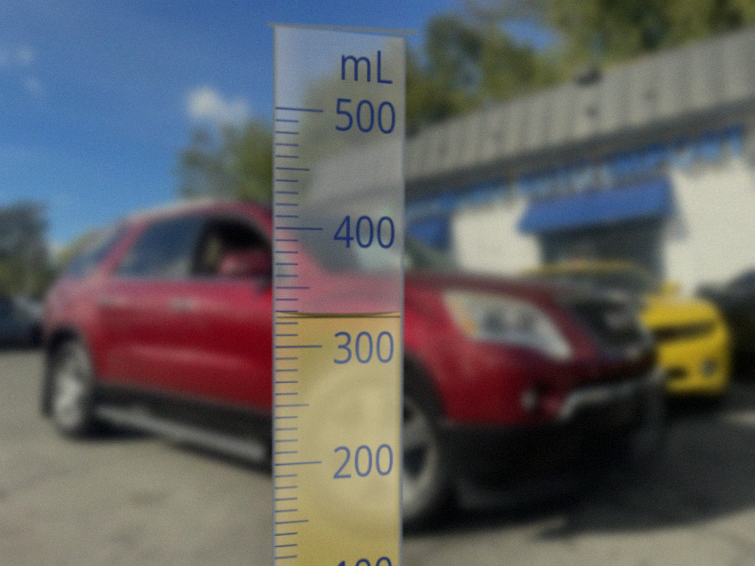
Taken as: 325 mL
